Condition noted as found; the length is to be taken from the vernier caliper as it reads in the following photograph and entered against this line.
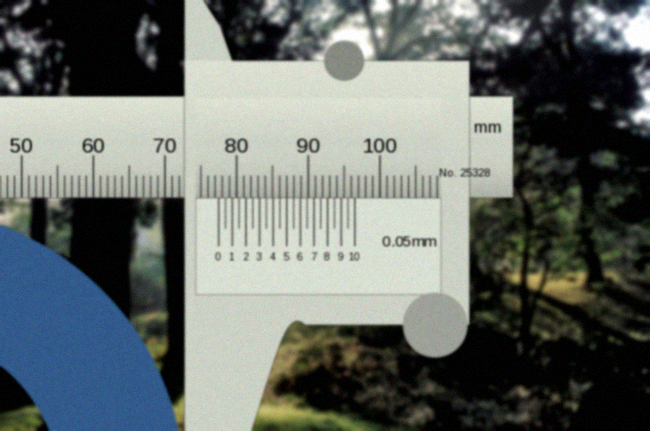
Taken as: 77.5 mm
